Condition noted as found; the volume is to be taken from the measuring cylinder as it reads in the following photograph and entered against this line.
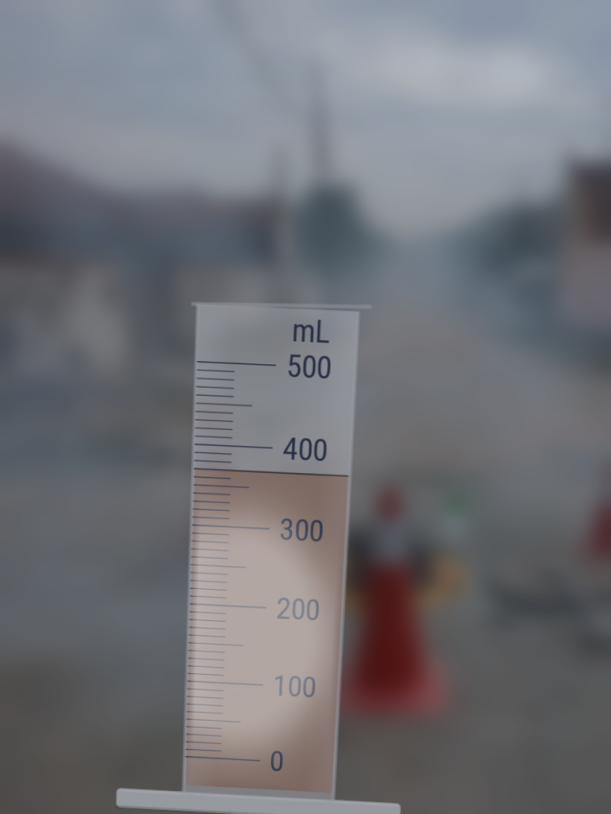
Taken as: 370 mL
